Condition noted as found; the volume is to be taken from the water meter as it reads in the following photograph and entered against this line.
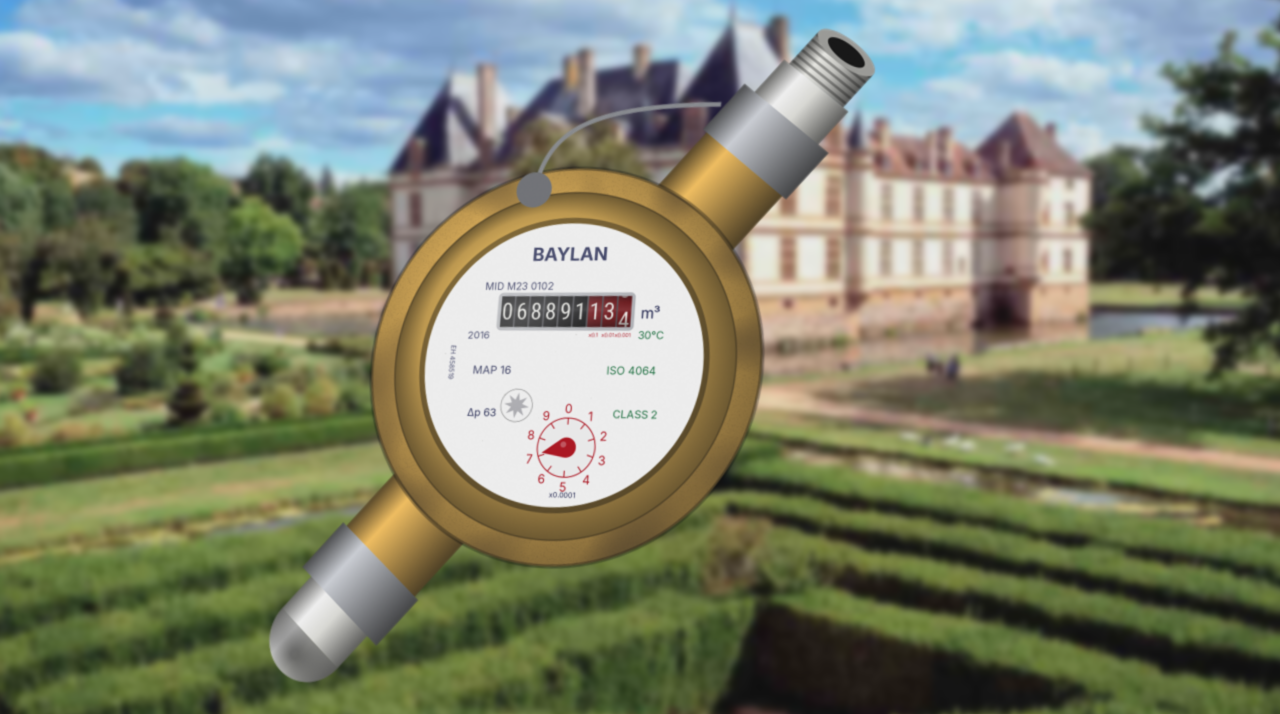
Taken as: 68891.1337 m³
